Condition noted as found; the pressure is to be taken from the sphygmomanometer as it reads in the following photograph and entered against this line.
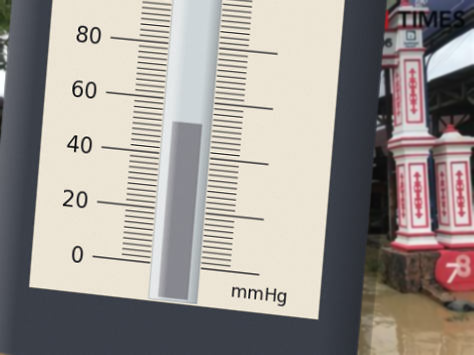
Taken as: 52 mmHg
